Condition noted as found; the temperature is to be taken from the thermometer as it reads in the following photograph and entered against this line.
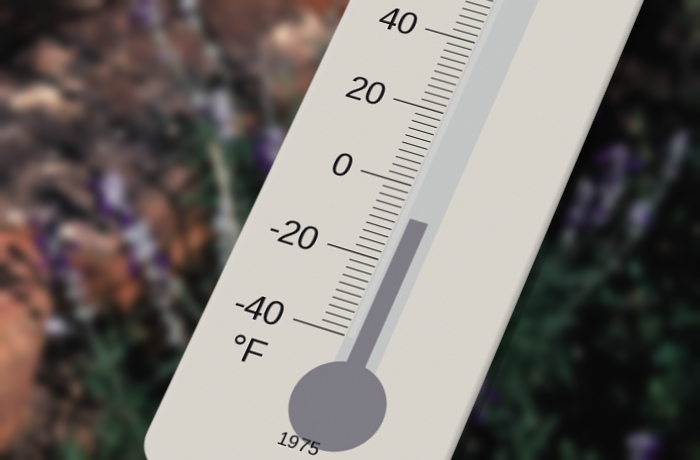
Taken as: -8 °F
